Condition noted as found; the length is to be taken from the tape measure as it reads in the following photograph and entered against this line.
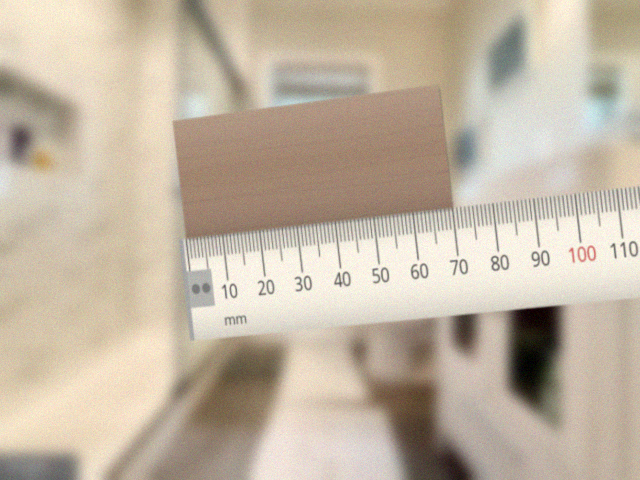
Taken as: 70 mm
